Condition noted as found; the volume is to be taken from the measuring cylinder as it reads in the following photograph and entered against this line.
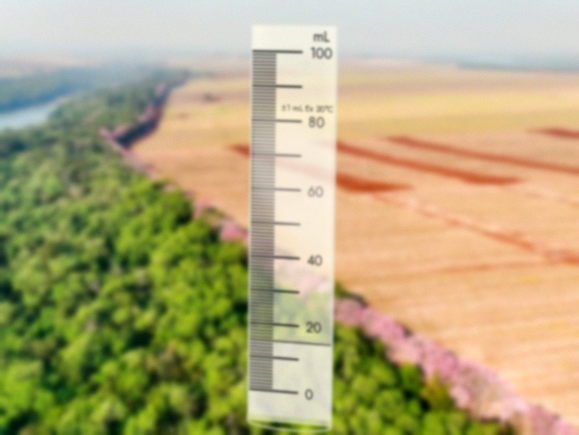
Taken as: 15 mL
